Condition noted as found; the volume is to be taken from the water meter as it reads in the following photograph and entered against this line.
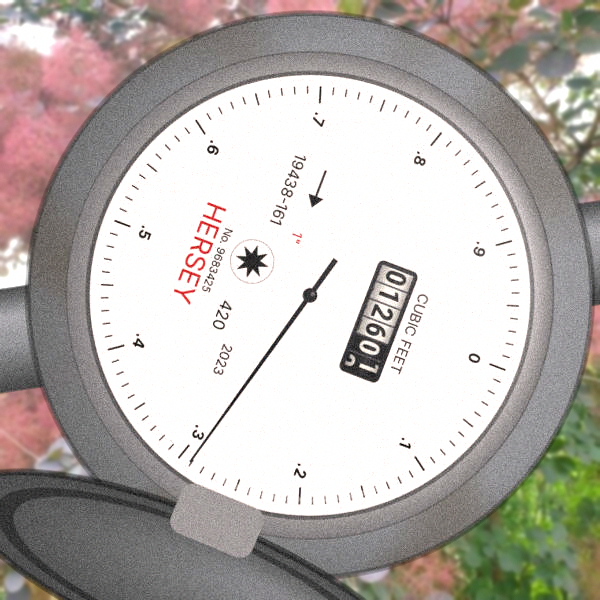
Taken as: 12601.29 ft³
